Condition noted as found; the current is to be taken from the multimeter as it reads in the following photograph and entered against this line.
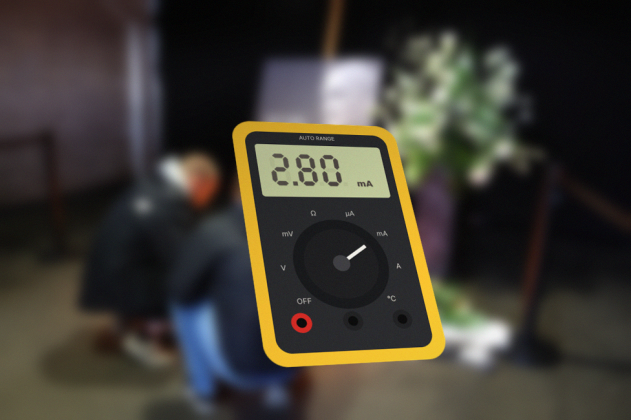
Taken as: 2.80 mA
